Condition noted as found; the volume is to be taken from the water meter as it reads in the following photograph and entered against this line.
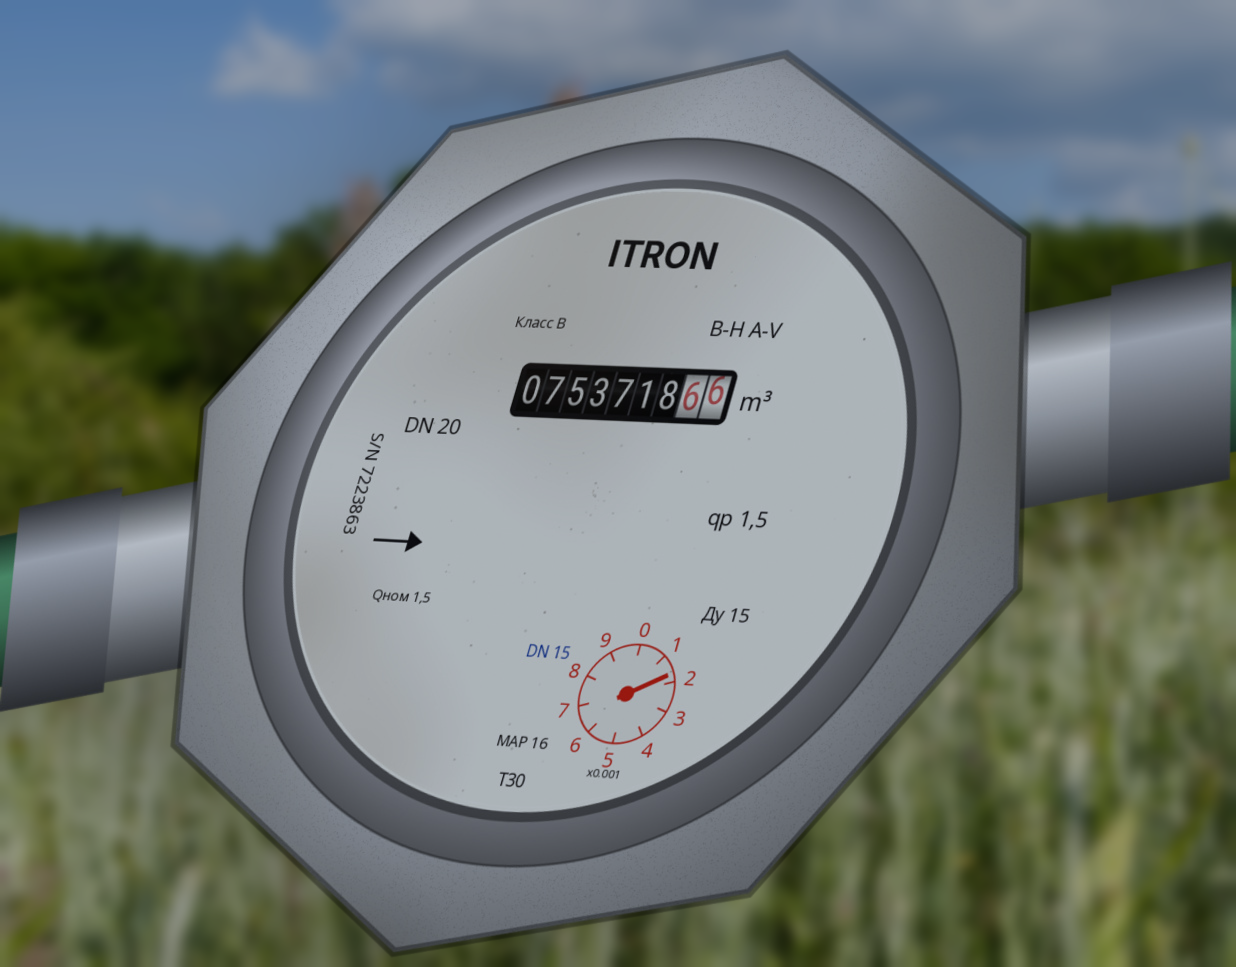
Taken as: 753718.661 m³
